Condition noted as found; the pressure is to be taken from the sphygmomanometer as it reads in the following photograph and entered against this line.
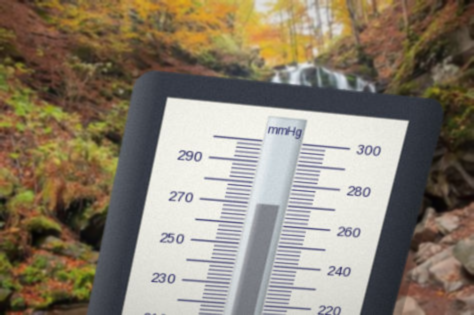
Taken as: 270 mmHg
